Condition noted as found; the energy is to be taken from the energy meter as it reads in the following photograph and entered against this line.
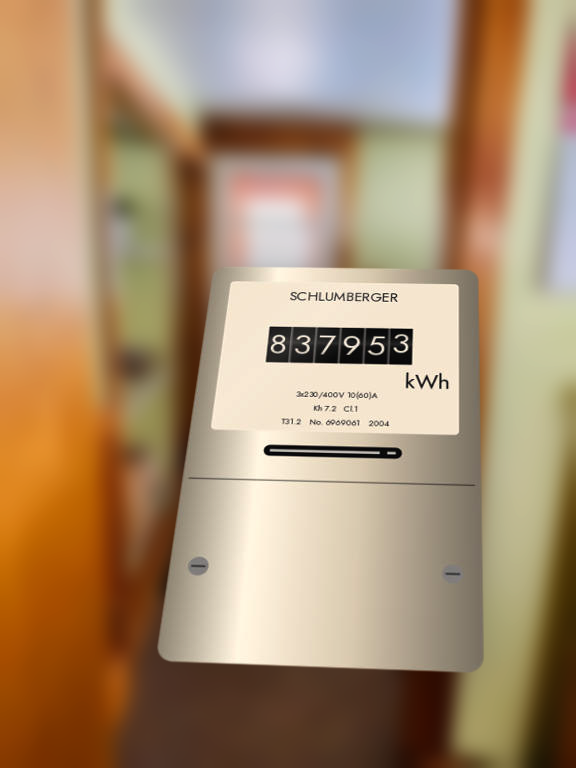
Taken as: 837953 kWh
